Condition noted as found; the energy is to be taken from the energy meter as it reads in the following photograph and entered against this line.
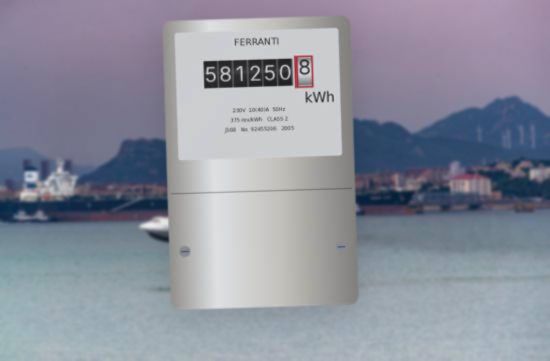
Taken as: 581250.8 kWh
